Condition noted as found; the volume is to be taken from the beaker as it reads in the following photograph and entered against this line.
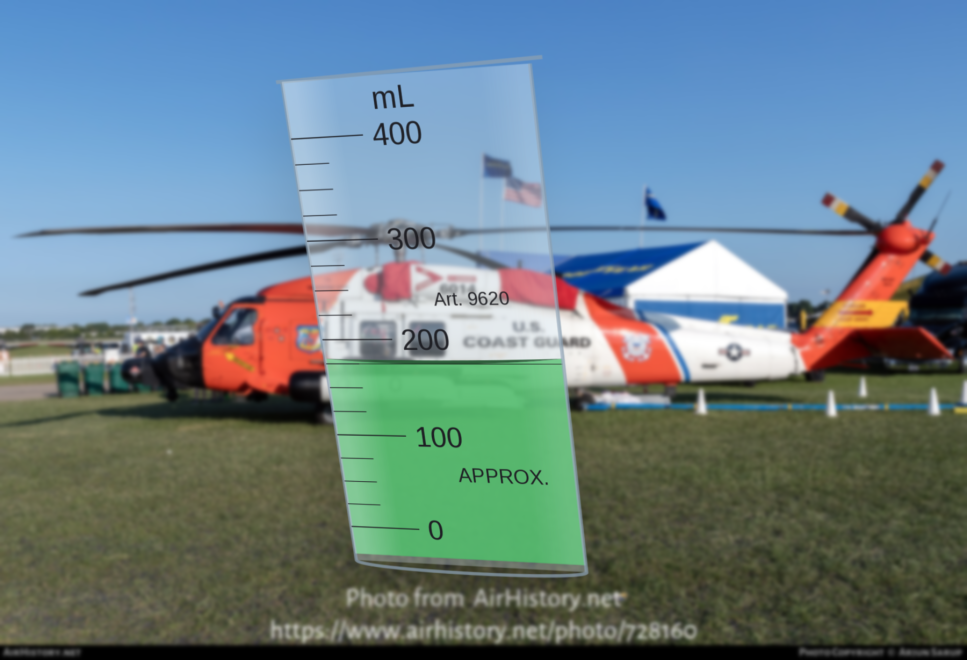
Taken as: 175 mL
